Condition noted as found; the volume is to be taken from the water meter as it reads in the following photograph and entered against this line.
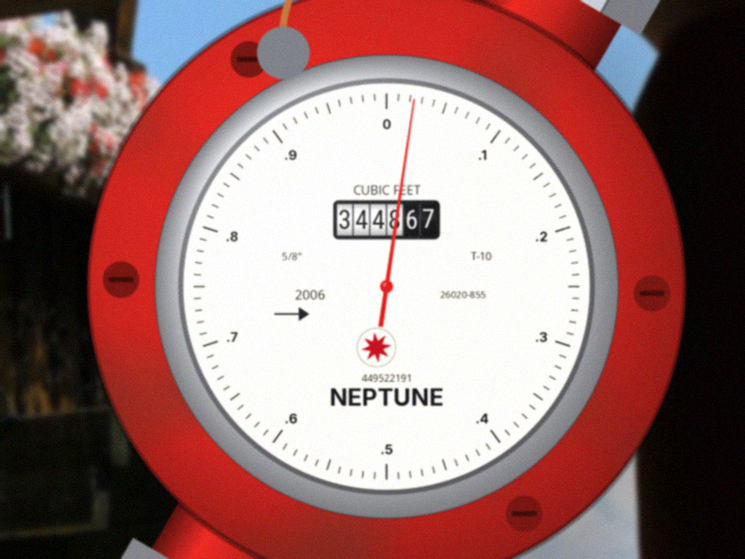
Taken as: 344867.02 ft³
